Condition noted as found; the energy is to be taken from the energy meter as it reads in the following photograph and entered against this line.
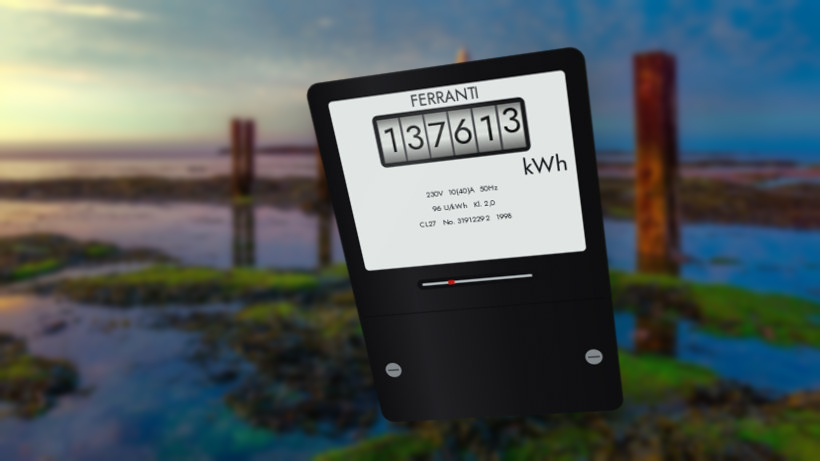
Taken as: 137613 kWh
